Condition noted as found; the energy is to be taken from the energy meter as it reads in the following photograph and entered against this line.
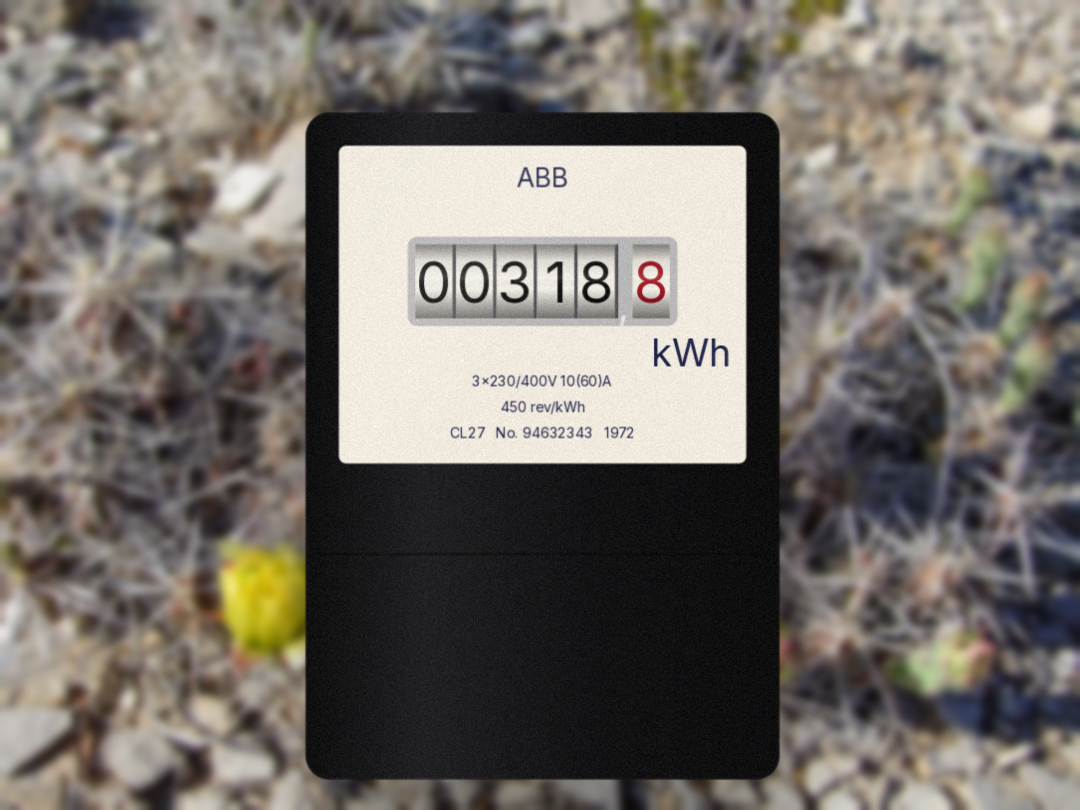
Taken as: 318.8 kWh
